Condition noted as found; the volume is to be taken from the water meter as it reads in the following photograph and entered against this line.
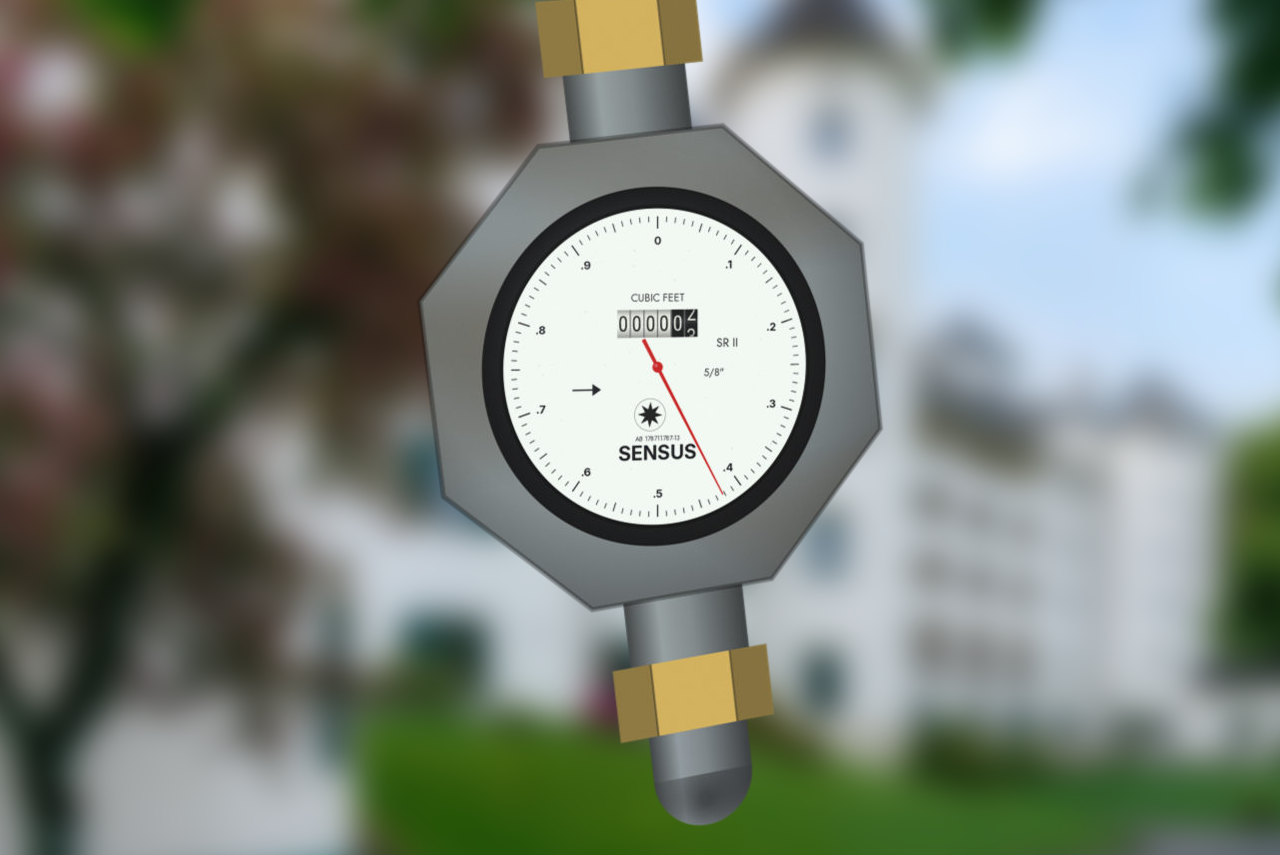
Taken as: 2.42 ft³
